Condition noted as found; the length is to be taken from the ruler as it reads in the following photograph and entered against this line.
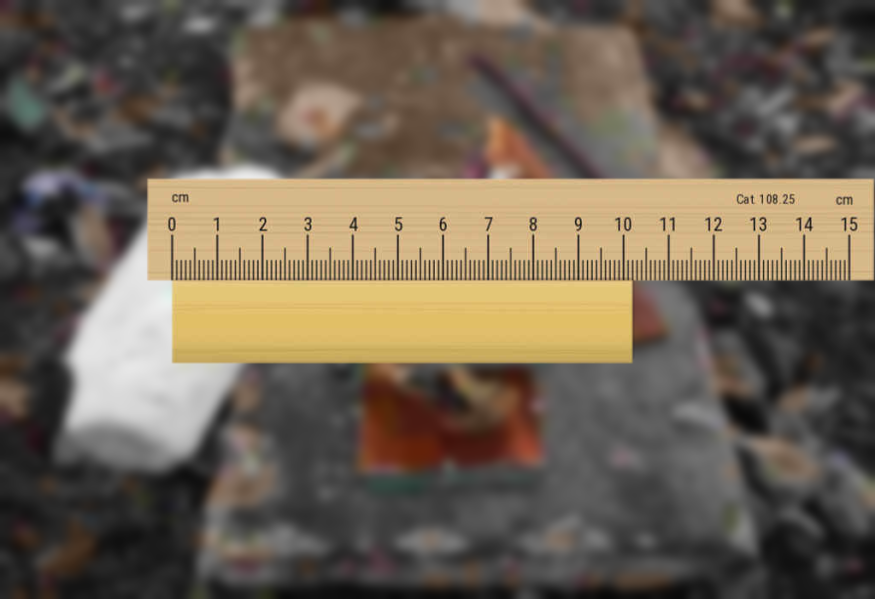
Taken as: 10.2 cm
